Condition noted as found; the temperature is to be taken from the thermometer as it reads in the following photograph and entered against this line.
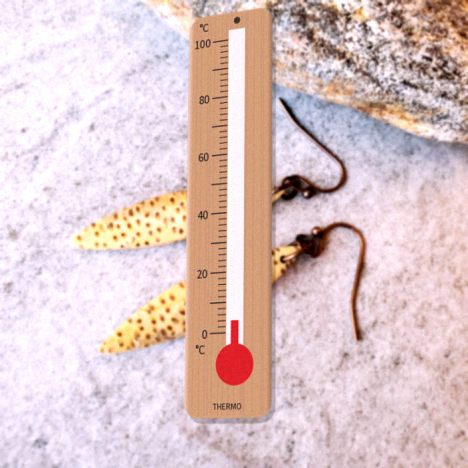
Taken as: 4 °C
